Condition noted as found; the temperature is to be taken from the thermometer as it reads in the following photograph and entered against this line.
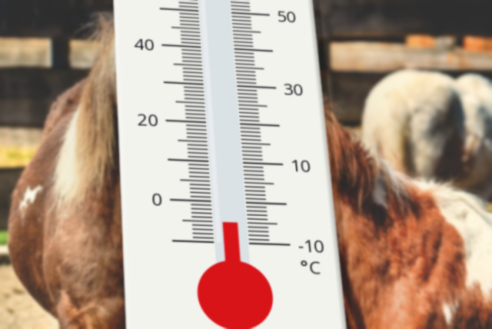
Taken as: -5 °C
